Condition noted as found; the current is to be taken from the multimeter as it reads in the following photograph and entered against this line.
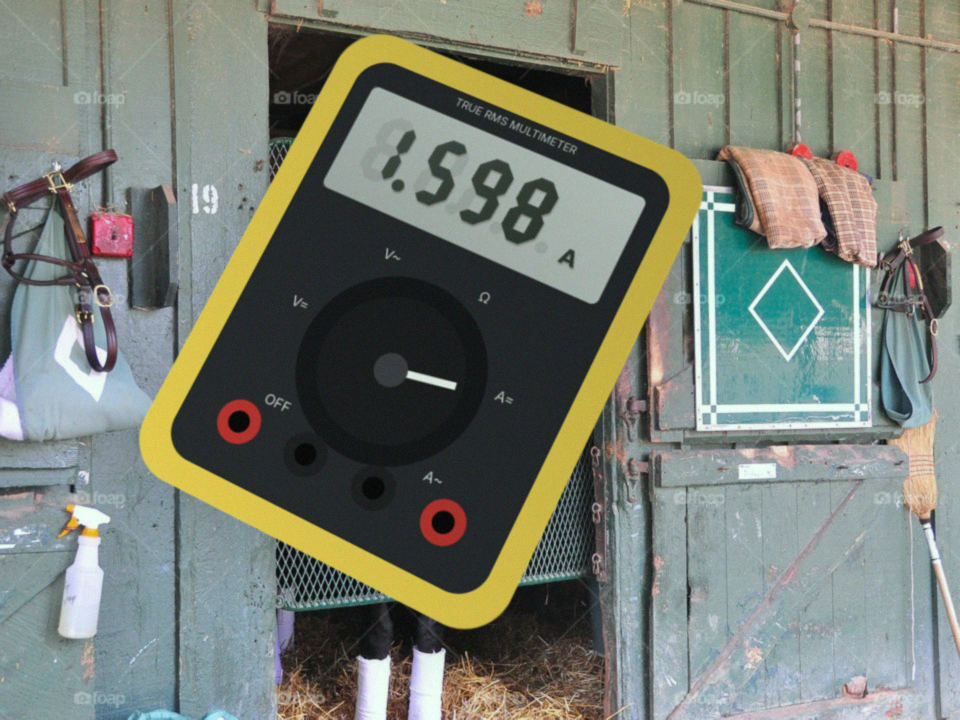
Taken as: 1.598 A
